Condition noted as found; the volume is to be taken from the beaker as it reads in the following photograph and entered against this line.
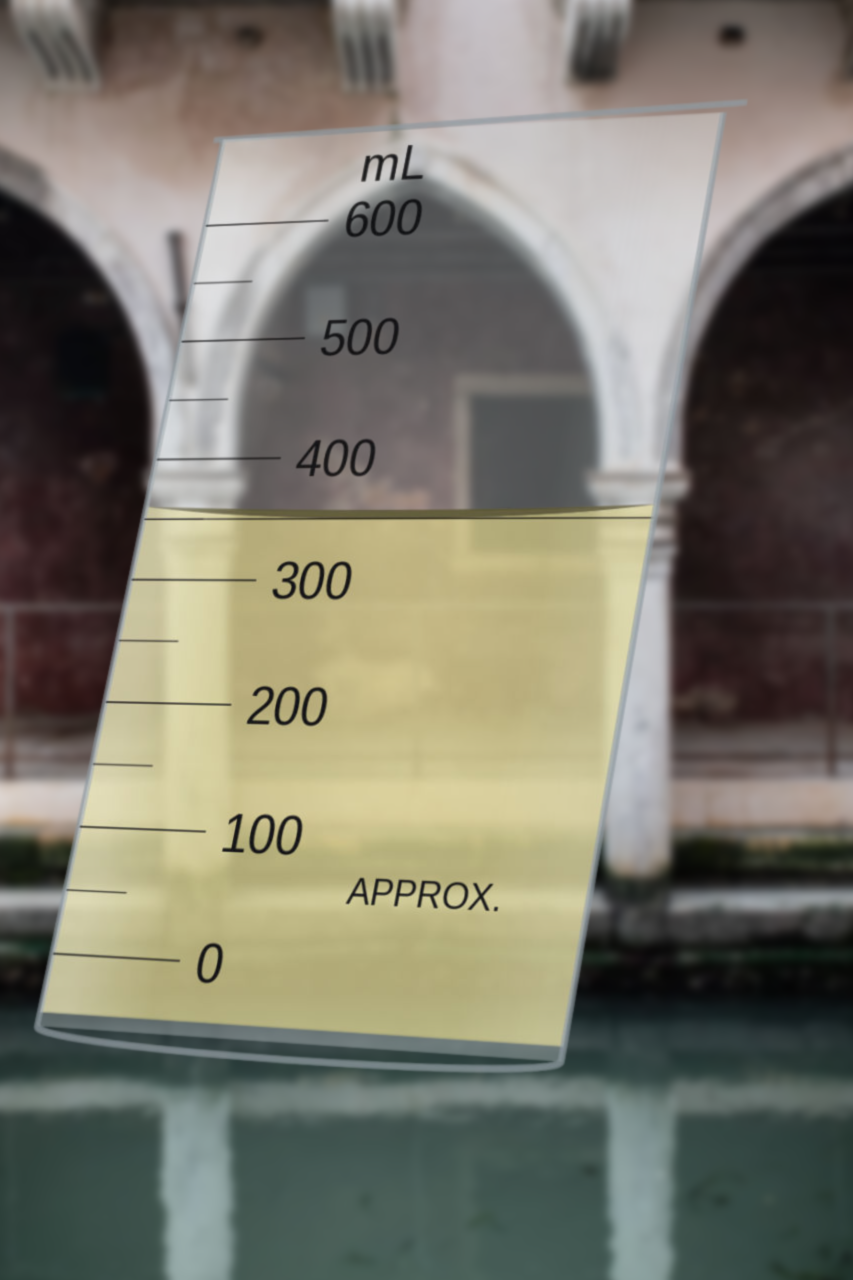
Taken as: 350 mL
